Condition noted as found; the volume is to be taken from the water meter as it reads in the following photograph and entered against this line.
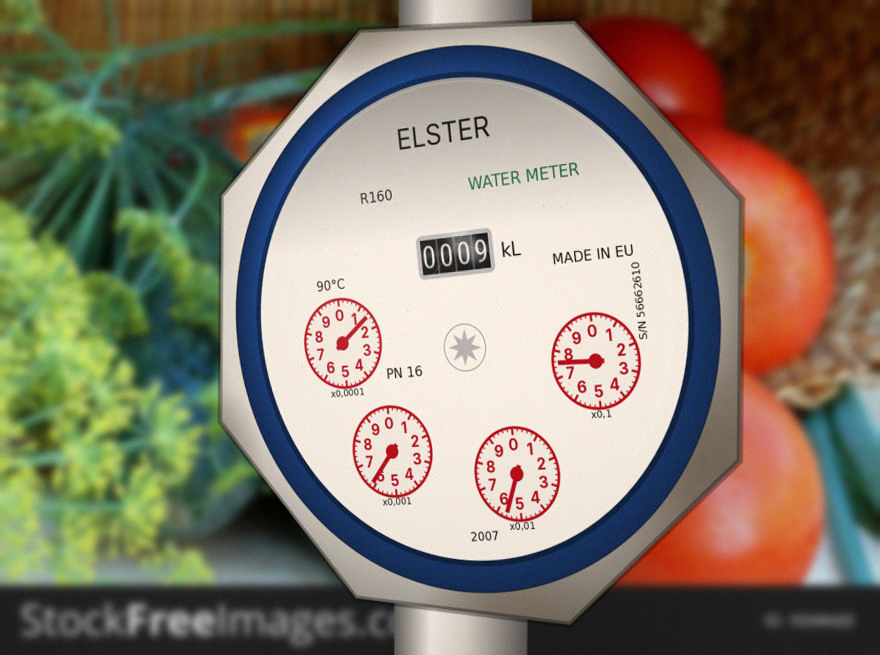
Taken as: 9.7561 kL
